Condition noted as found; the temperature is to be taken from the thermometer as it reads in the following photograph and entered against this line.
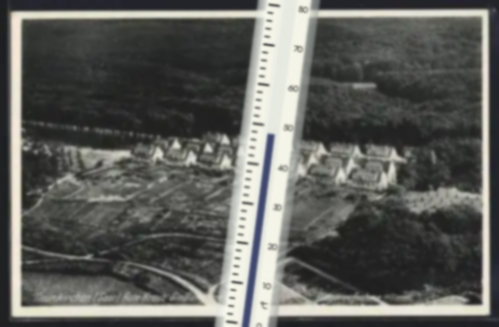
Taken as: 48 °C
